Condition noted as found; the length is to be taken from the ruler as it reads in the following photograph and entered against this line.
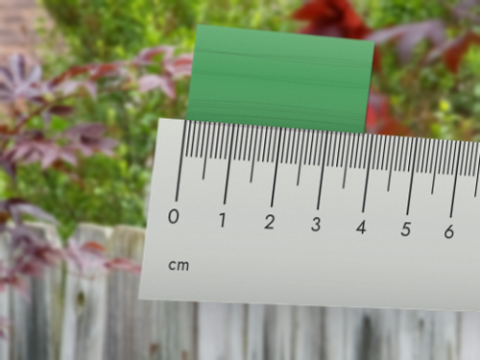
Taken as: 3.8 cm
